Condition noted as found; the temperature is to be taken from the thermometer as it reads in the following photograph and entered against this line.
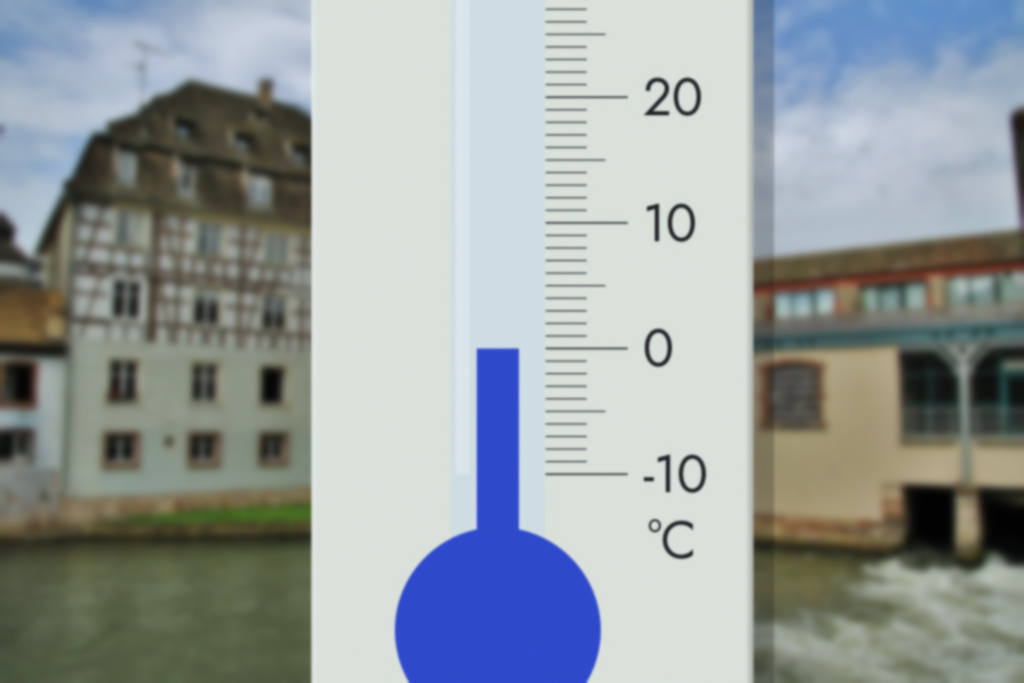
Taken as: 0 °C
